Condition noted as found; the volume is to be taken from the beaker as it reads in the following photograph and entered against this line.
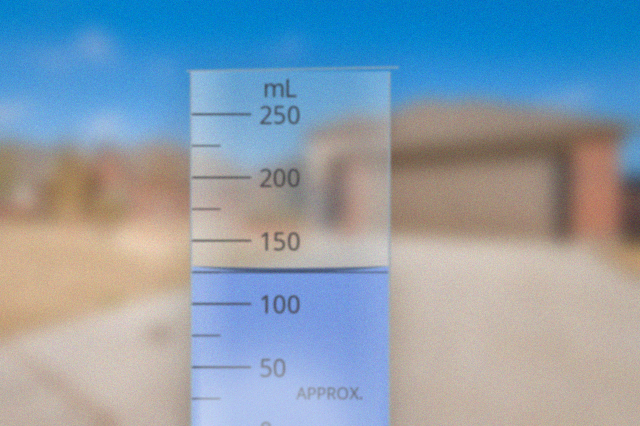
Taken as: 125 mL
